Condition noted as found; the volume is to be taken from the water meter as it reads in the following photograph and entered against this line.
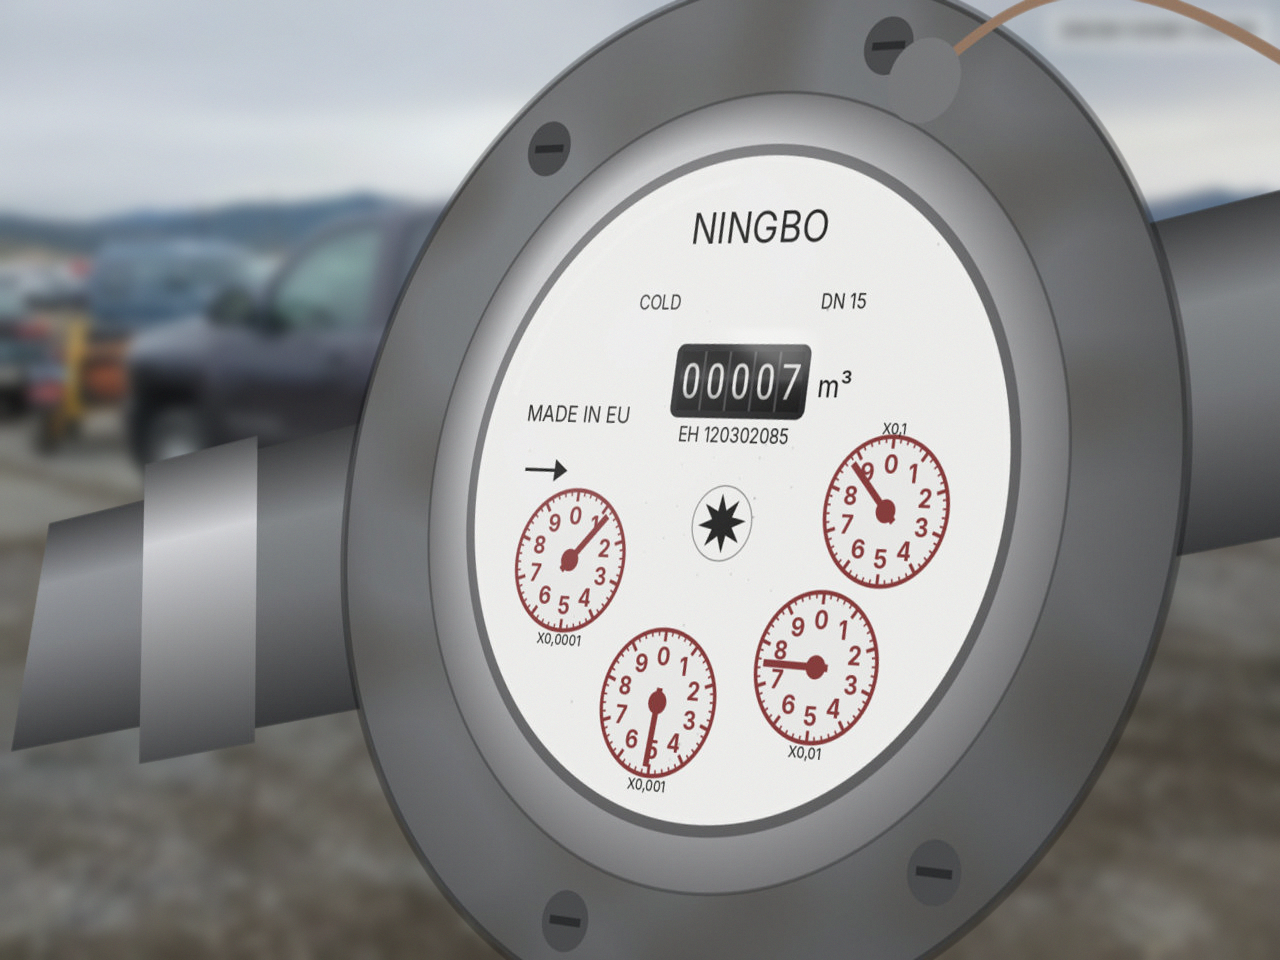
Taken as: 7.8751 m³
